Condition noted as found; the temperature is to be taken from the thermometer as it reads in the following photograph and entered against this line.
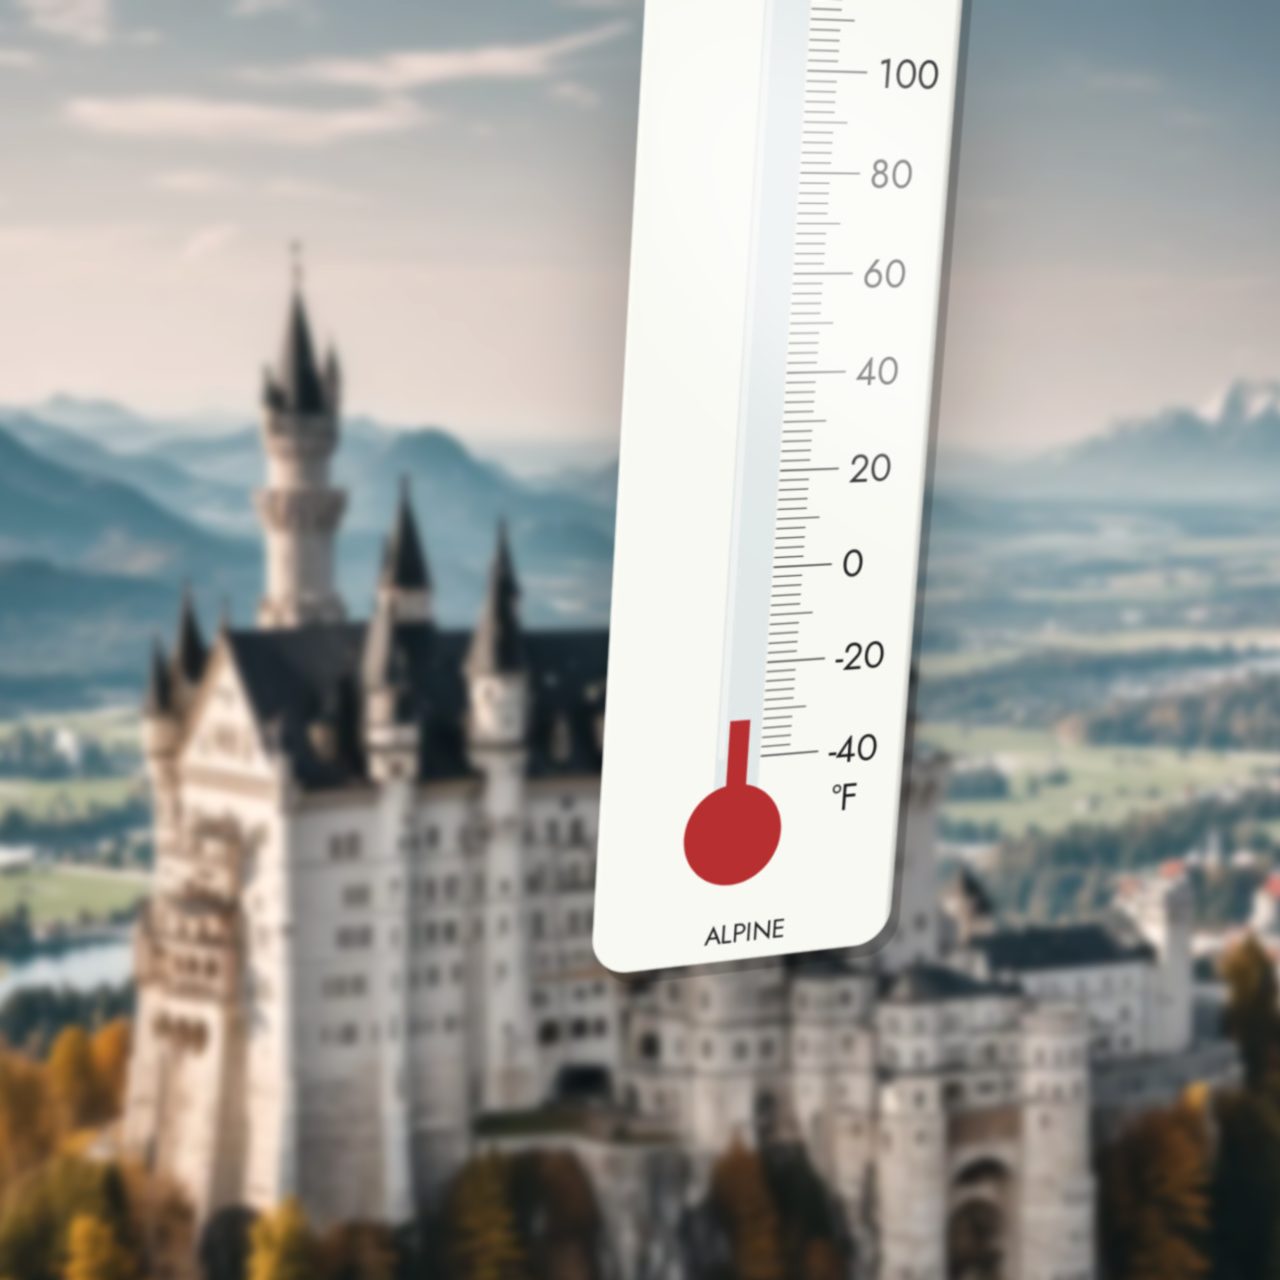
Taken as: -32 °F
